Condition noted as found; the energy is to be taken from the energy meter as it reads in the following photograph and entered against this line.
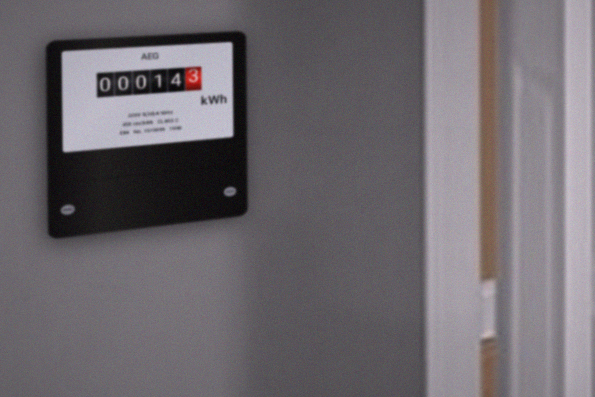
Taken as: 14.3 kWh
